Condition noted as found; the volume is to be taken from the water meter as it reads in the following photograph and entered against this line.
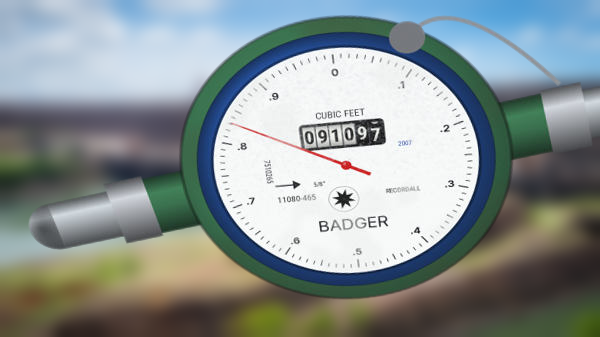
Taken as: 91096.83 ft³
